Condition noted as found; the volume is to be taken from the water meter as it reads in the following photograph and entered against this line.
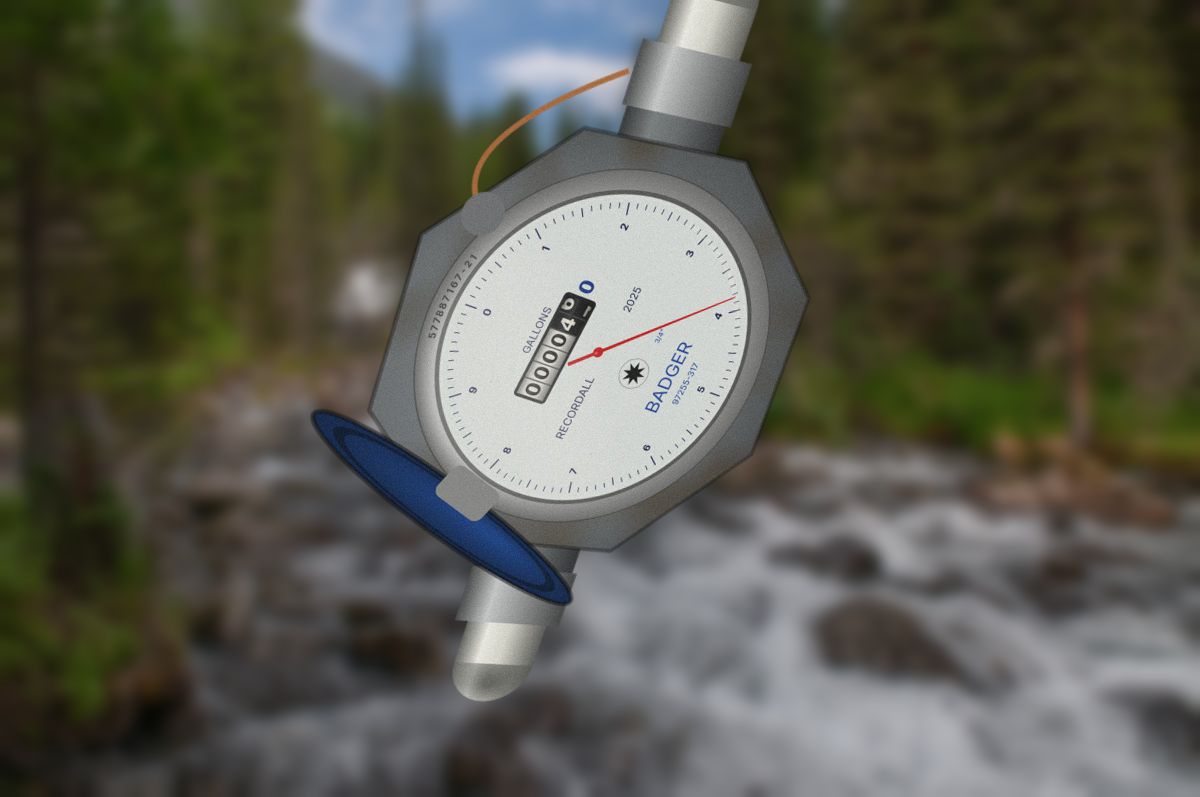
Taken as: 463.8 gal
